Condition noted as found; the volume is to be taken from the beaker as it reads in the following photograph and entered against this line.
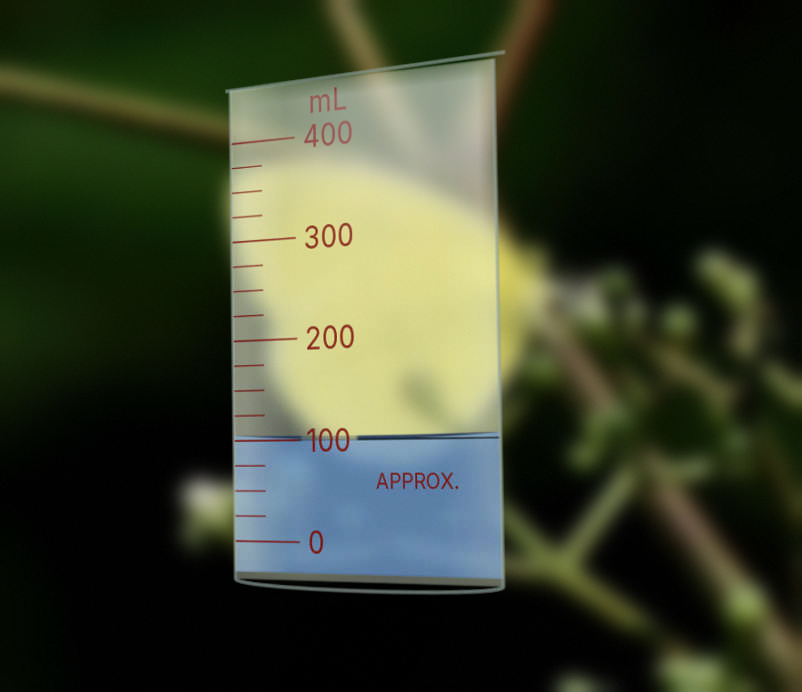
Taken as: 100 mL
